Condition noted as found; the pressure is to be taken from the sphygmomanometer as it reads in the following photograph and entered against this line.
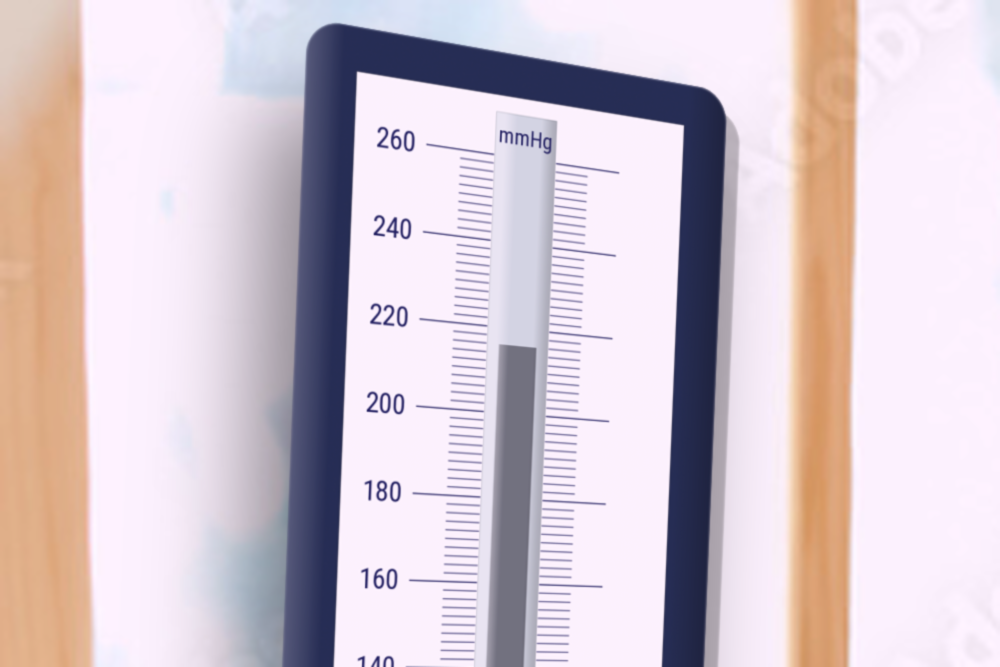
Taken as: 216 mmHg
